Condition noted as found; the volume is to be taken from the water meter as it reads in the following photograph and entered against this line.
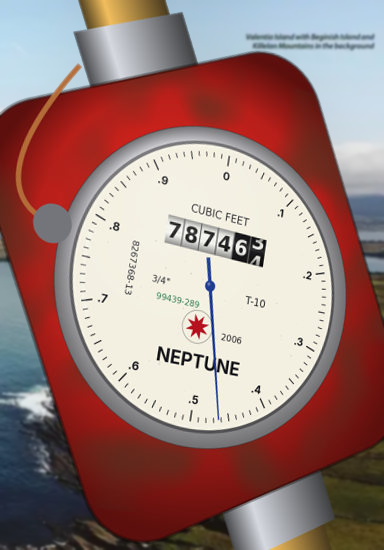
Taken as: 787463.46 ft³
